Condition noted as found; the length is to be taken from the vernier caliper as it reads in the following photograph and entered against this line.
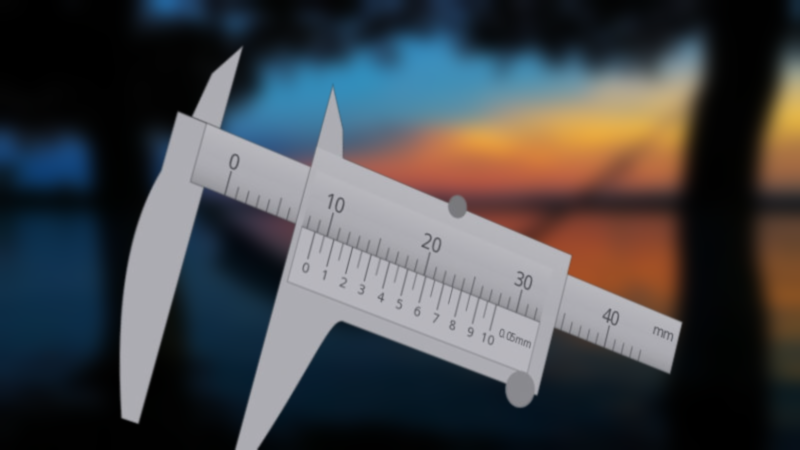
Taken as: 8.8 mm
